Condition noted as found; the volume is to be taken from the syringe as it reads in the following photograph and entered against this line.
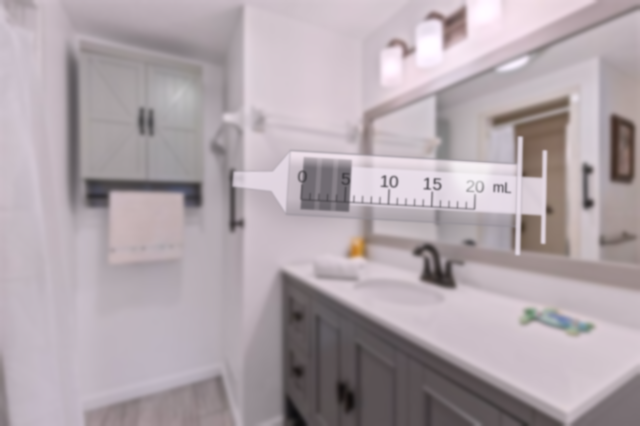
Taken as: 0 mL
